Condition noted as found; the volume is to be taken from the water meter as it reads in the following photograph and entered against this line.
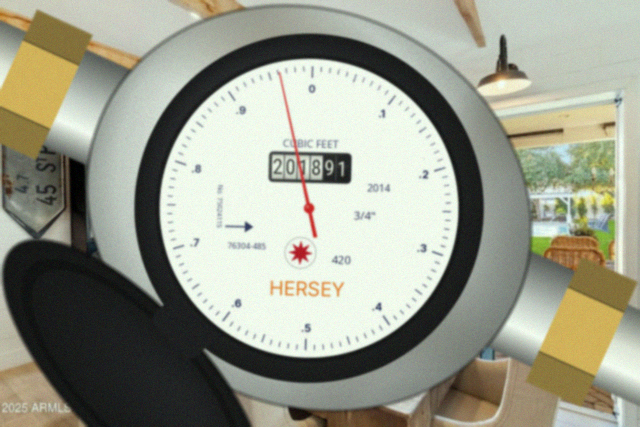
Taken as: 201890.96 ft³
